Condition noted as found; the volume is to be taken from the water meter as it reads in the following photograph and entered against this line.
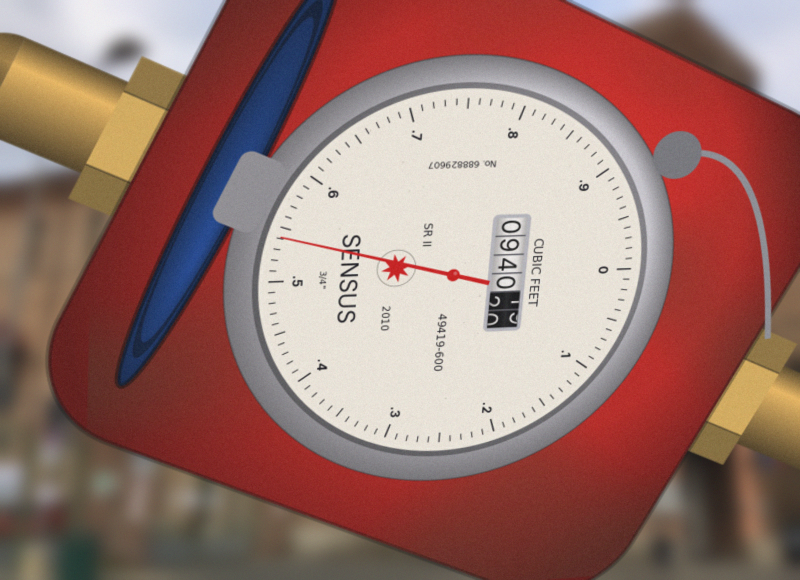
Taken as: 94019.54 ft³
